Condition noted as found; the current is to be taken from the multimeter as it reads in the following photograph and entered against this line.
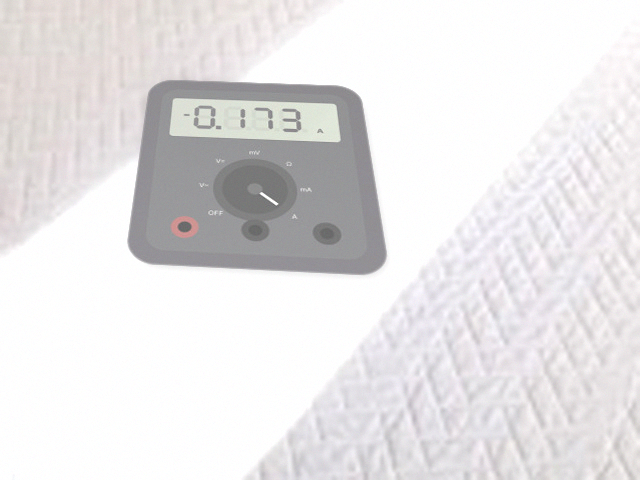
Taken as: -0.173 A
